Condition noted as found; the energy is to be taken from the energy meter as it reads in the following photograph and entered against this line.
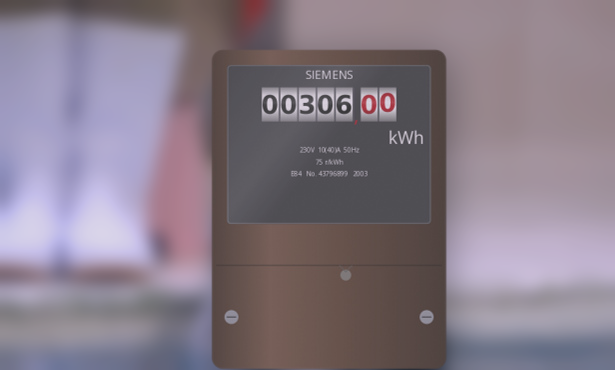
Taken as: 306.00 kWh
